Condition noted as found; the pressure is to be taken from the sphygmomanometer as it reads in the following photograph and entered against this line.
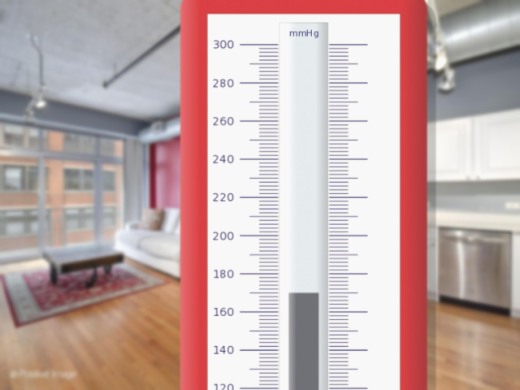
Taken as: 170 mmHg
